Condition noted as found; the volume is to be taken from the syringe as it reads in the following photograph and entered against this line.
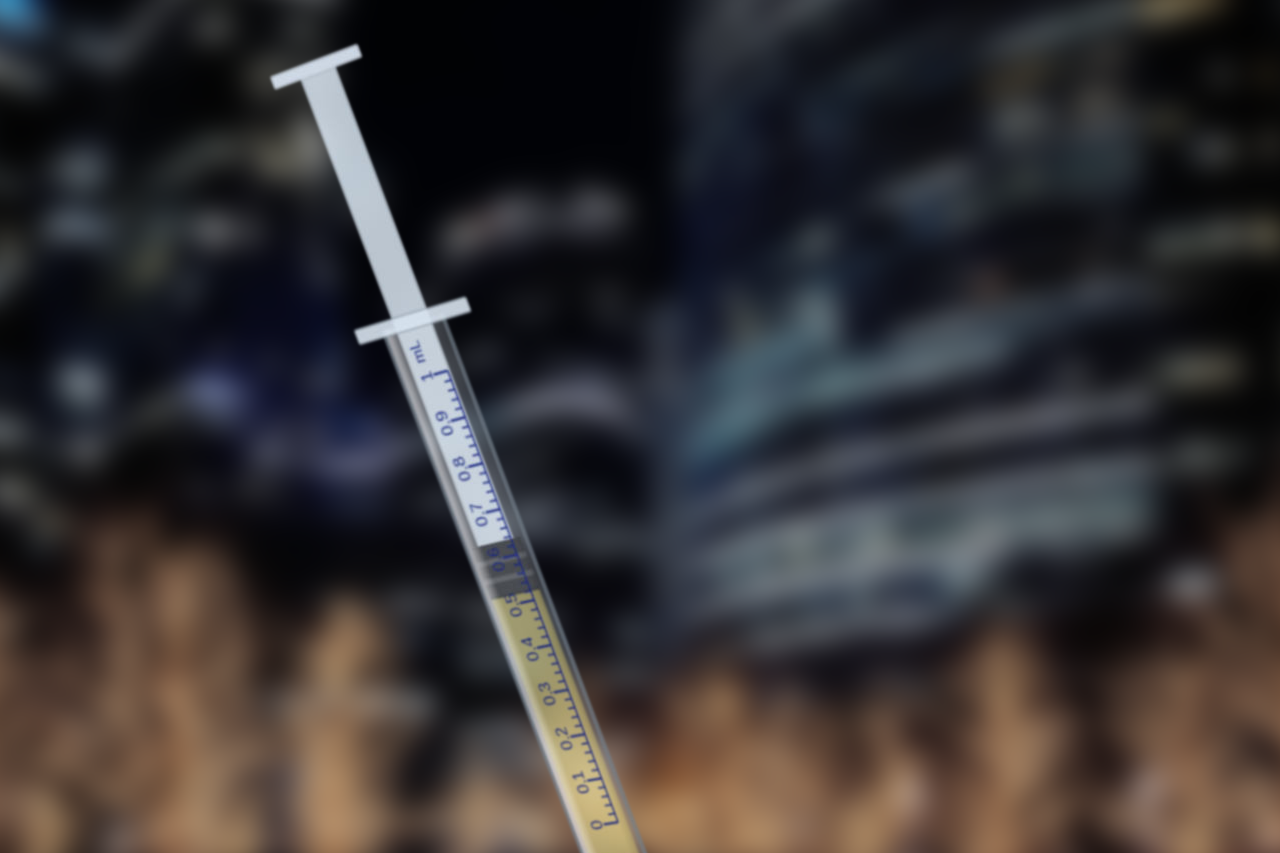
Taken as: 0.52 mL
